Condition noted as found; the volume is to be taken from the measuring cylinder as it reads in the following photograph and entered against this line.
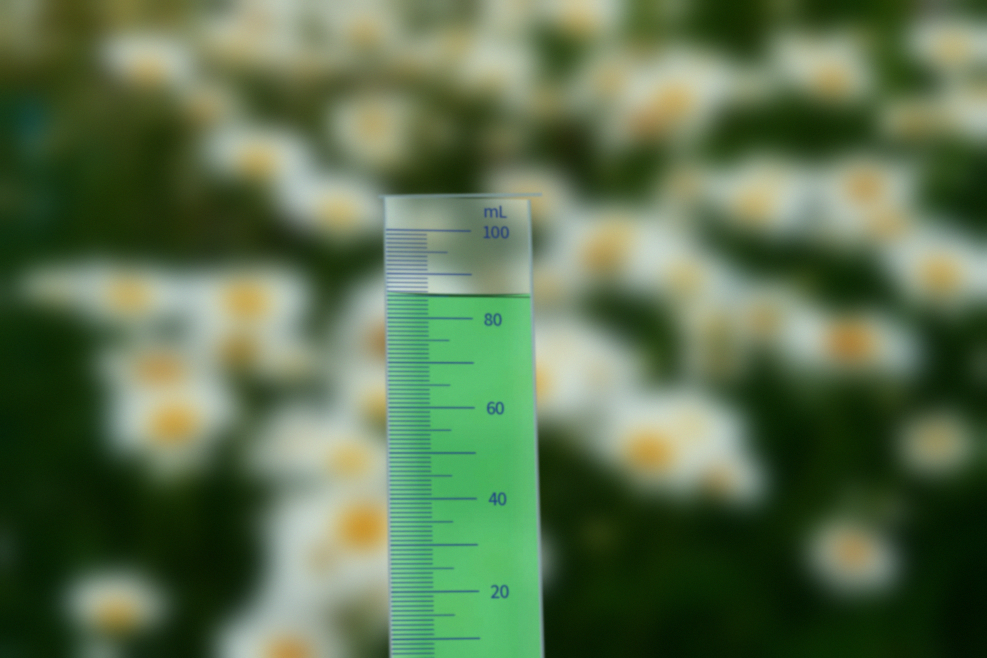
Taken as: 85 mL
